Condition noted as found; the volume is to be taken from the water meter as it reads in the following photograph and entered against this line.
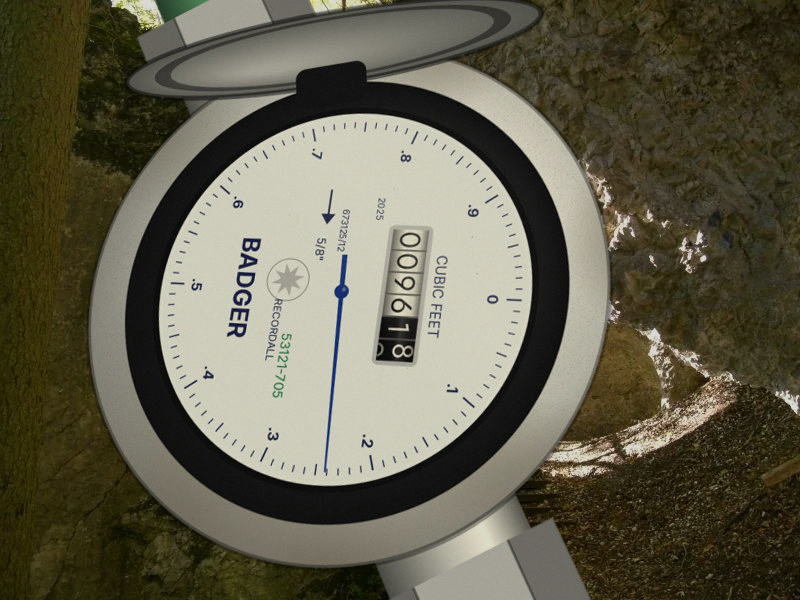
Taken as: 9618.24 ft³
